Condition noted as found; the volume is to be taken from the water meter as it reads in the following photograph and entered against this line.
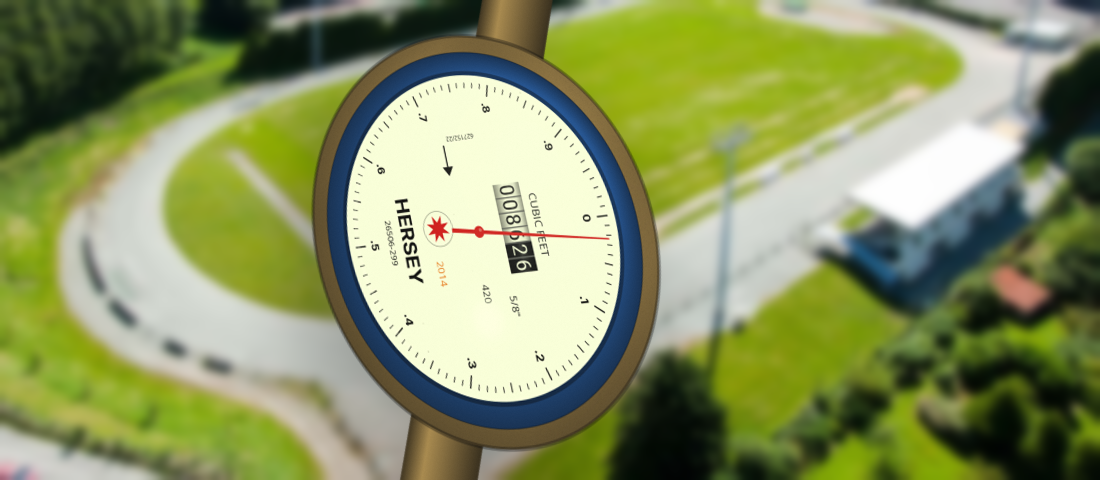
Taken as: 8626.02 ft³
